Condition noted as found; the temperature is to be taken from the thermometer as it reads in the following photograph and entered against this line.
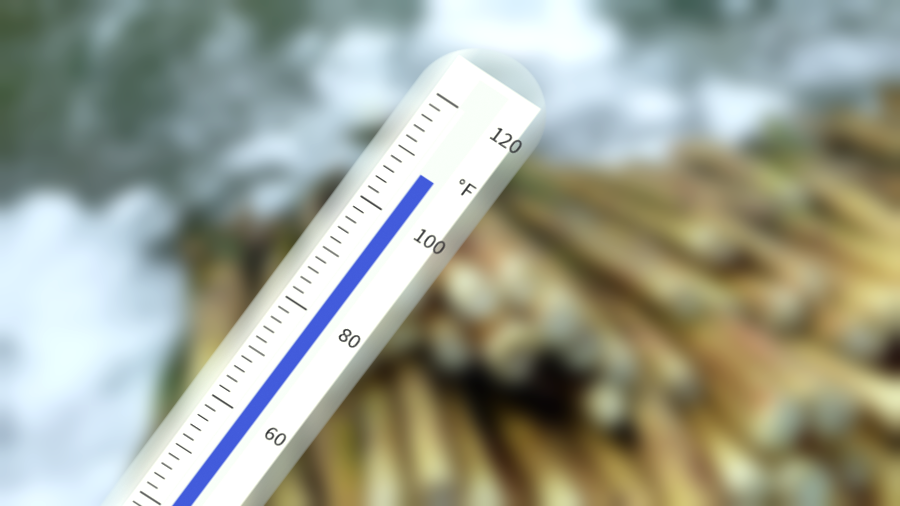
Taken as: 108 °F
